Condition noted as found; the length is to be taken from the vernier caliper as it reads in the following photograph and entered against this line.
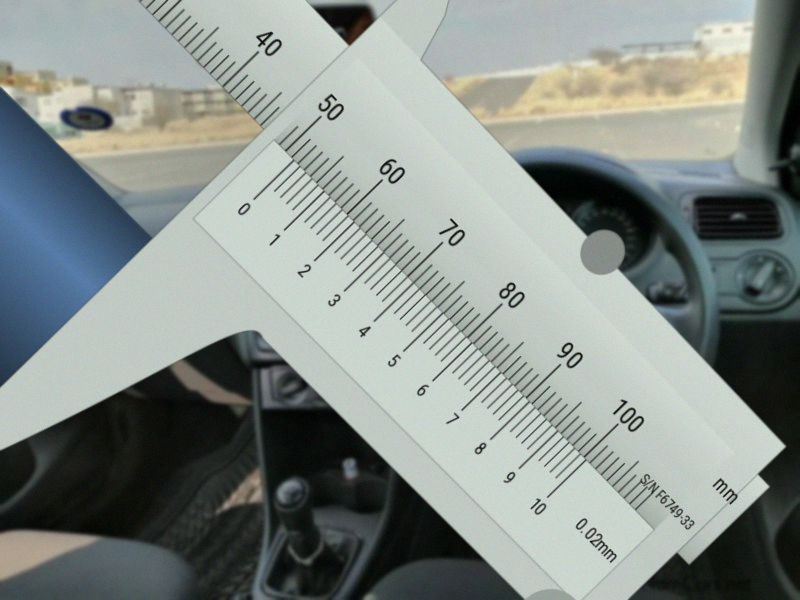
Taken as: 51.4 mm
